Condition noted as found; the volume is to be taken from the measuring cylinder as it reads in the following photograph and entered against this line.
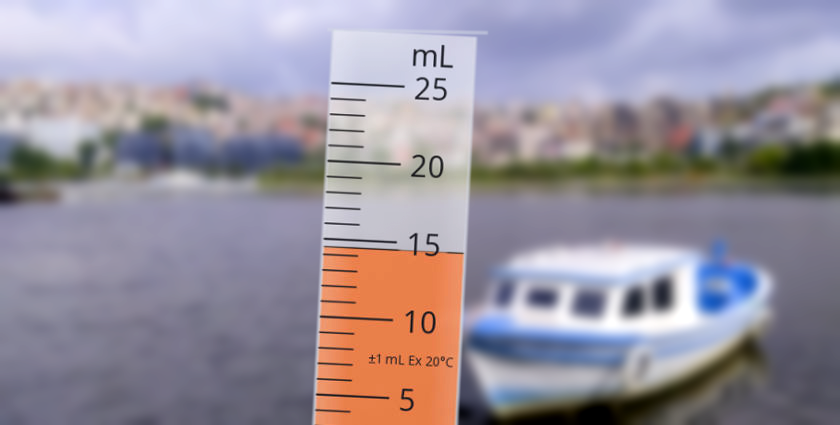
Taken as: 14.5 mL
